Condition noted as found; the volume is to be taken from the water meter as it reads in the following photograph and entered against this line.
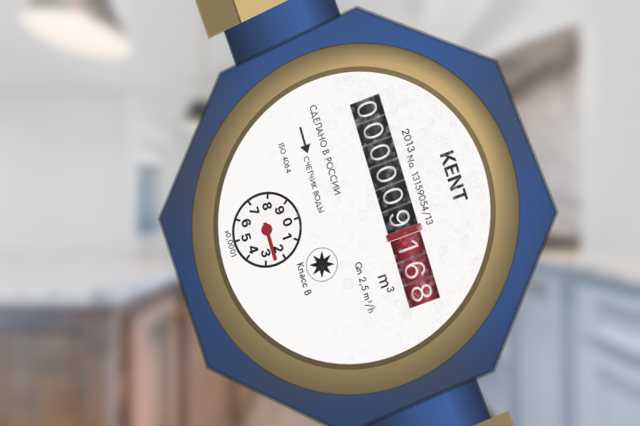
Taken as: 9.1682 m³
